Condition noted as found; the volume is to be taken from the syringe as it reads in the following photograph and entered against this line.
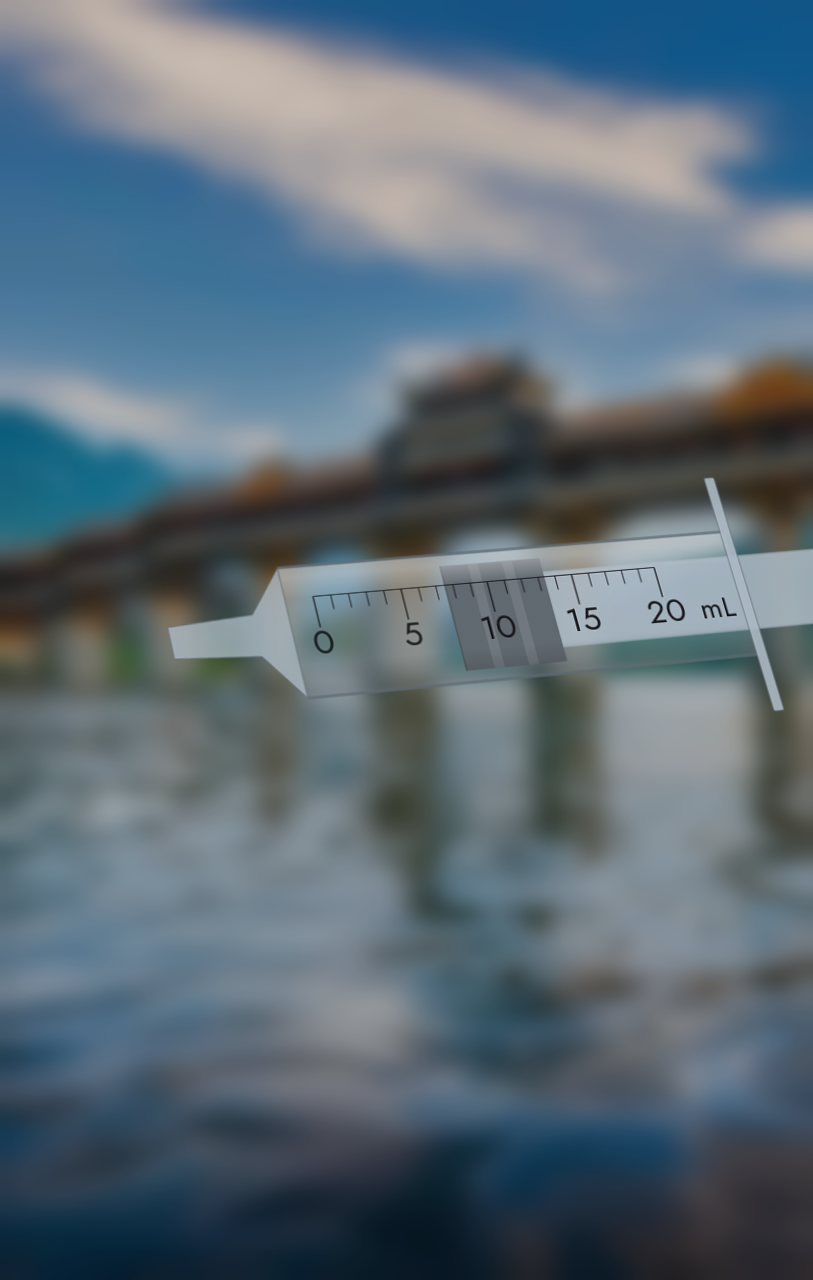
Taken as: 7.5 mL
